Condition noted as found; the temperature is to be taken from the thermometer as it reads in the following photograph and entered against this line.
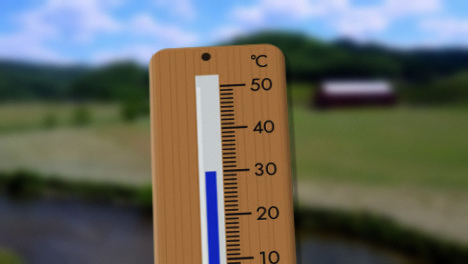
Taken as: 30 °C
